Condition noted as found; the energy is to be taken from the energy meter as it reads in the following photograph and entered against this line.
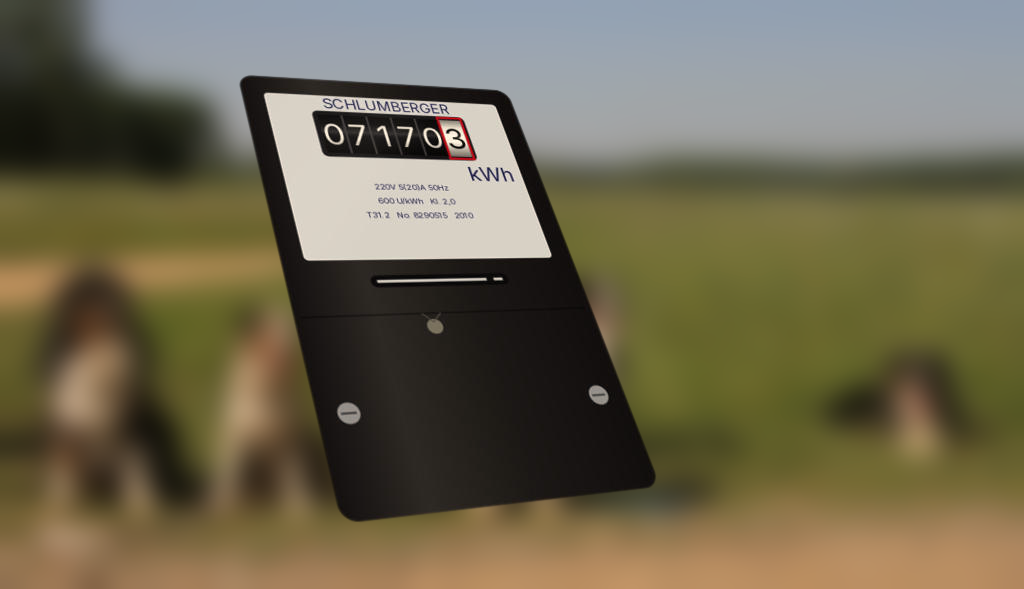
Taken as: 7170.3 kWh
